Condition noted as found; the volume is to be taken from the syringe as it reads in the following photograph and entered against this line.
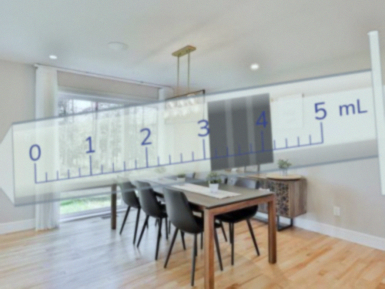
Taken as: 3.1 mL
